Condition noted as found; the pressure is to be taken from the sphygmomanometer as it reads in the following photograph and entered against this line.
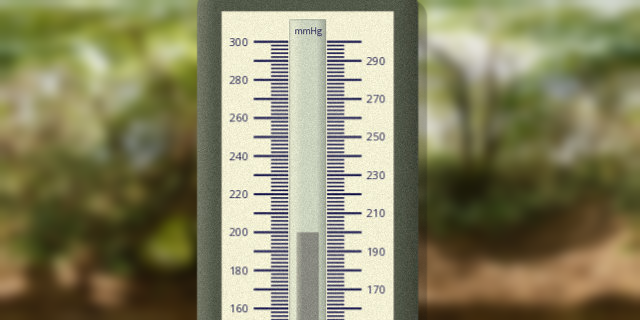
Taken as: 200 mmHg
